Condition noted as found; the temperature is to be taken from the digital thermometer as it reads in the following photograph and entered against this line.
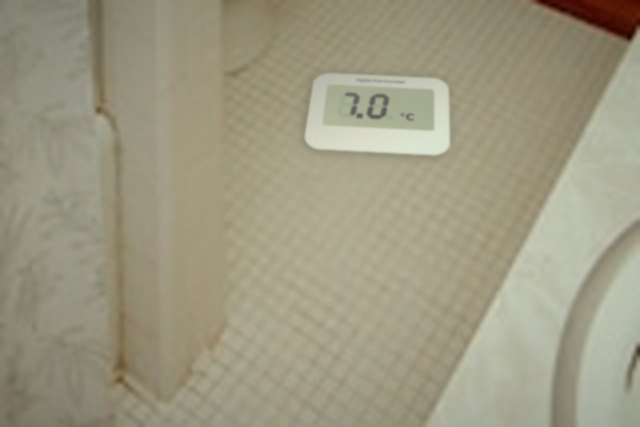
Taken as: 7.0 °C
